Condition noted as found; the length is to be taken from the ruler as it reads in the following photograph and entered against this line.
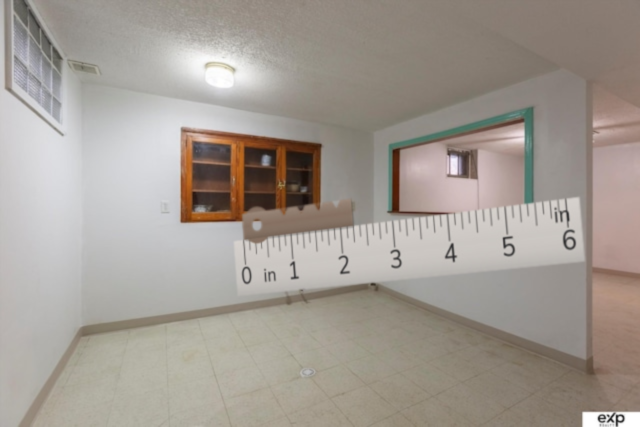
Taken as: 2.25 in
